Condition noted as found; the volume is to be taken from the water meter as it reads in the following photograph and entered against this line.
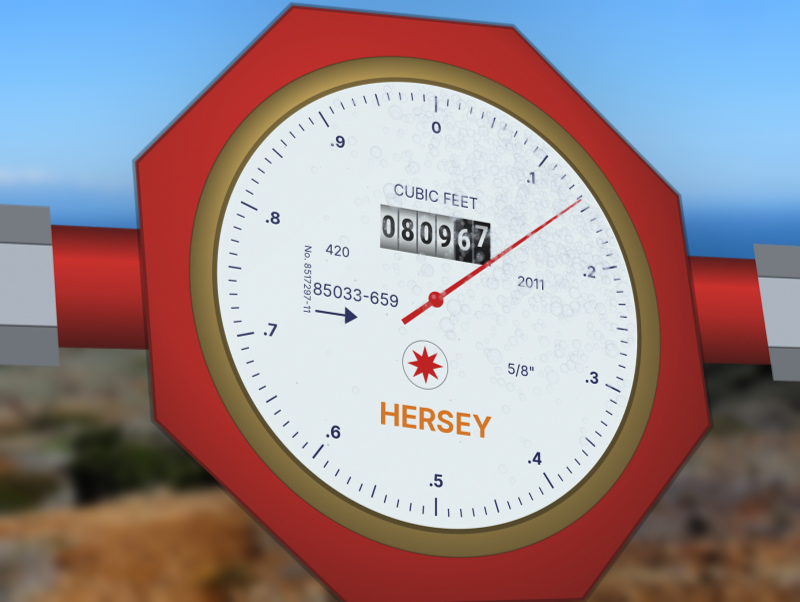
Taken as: 80967.14 ft³
